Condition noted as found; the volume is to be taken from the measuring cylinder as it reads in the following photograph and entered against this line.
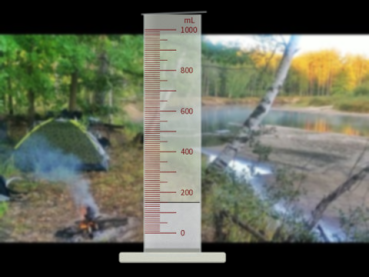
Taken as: 150 mL
